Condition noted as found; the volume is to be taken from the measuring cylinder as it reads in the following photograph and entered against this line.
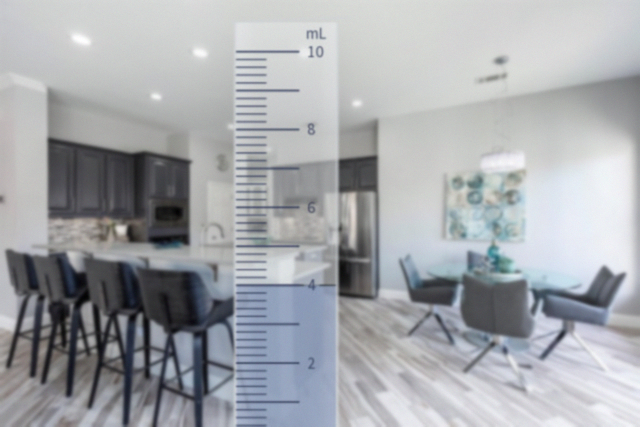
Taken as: 4 mL
